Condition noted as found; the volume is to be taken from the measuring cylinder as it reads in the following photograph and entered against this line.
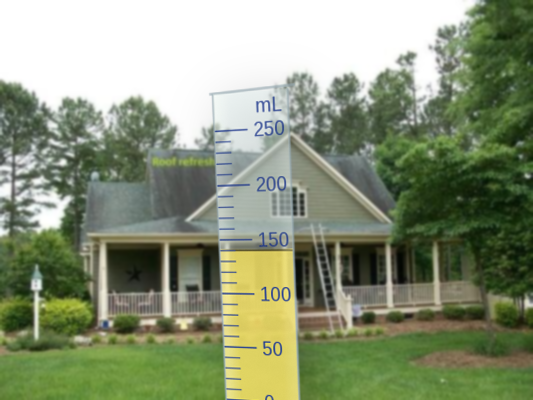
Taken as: 140 mL
